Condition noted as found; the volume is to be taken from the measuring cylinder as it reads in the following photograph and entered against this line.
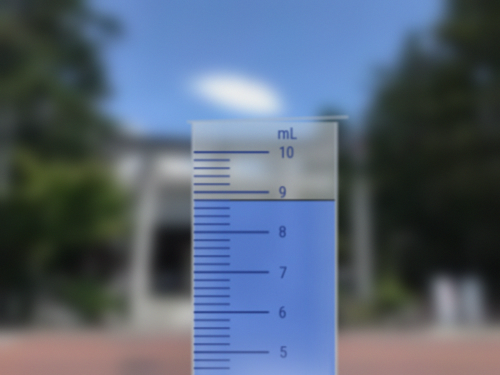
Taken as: 8.8 mL
